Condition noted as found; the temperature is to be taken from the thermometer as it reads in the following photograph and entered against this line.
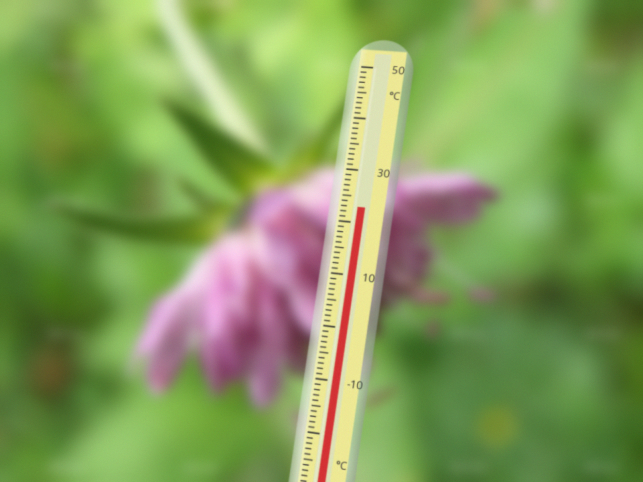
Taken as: 23 °C
